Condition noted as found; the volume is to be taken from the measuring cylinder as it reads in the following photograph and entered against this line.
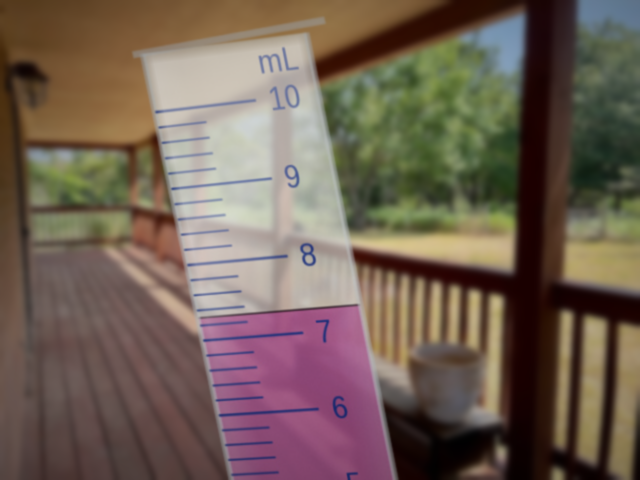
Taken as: 7.3 mL
